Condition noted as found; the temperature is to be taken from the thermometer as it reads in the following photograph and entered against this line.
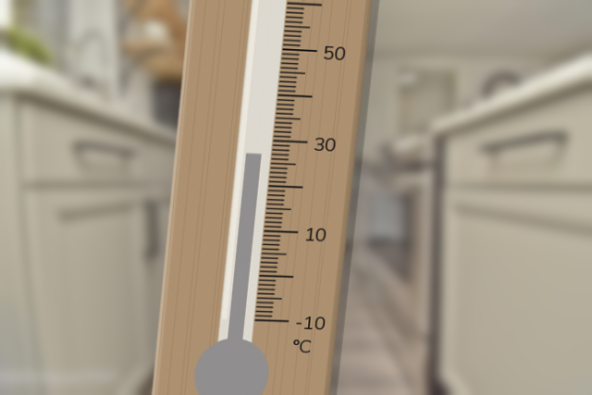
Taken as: 27 °C
